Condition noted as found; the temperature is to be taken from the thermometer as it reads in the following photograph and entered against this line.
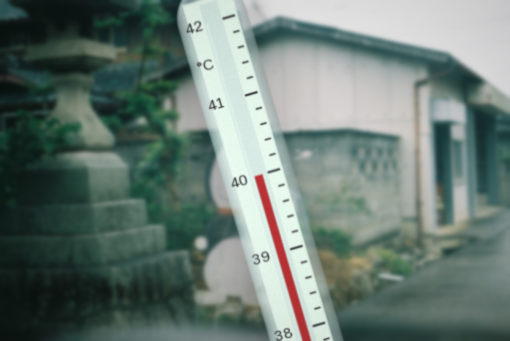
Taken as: 40 °C
